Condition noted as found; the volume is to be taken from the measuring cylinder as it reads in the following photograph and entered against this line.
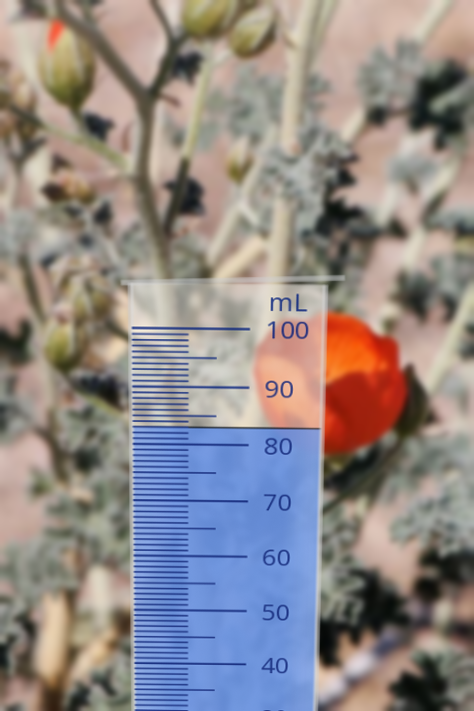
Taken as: 83 mL
